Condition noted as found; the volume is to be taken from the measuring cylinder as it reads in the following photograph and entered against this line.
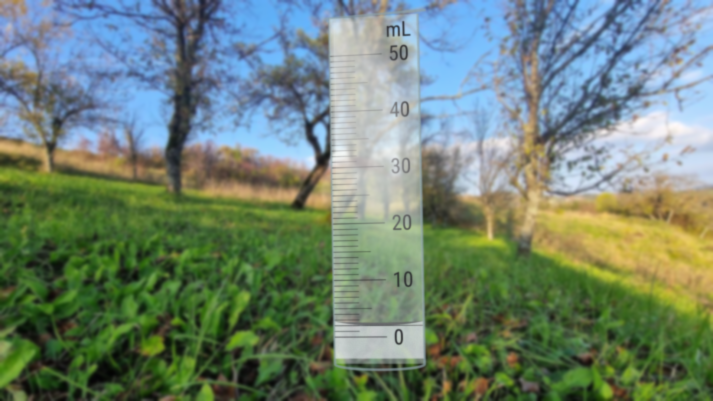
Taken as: 2 mL
